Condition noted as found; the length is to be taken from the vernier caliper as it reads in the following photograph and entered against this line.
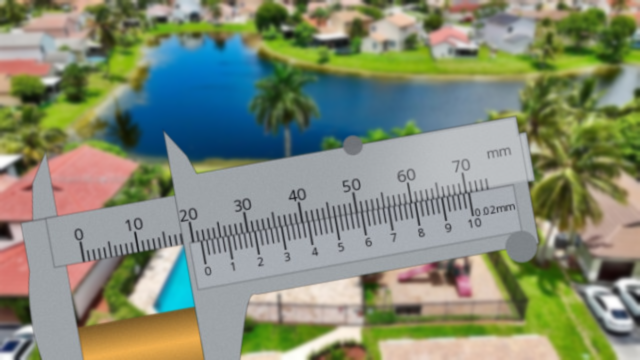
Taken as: 21.5 mm
